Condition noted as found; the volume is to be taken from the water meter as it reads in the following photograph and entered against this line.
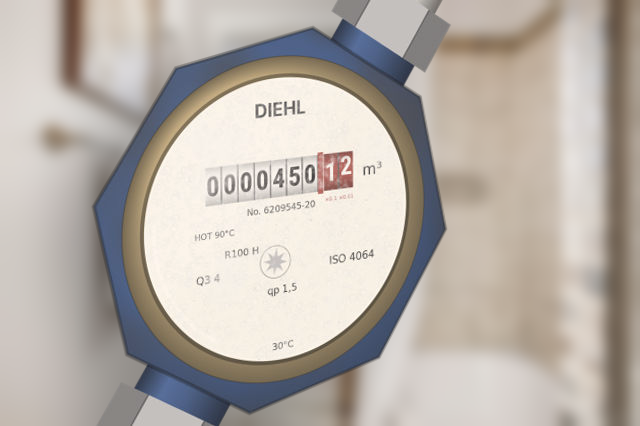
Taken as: 450.12 m³
